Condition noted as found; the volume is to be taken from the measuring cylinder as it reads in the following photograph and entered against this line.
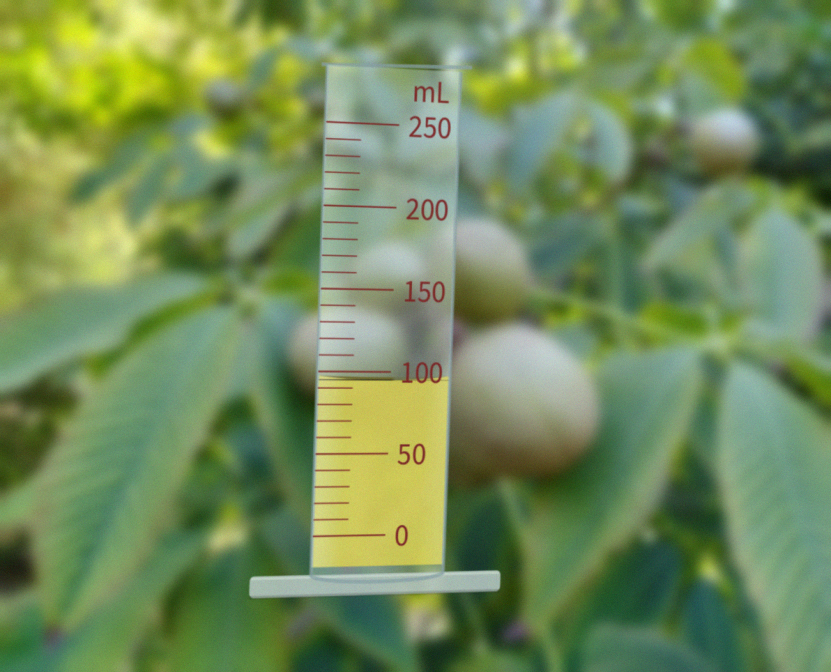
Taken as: 95 mL
